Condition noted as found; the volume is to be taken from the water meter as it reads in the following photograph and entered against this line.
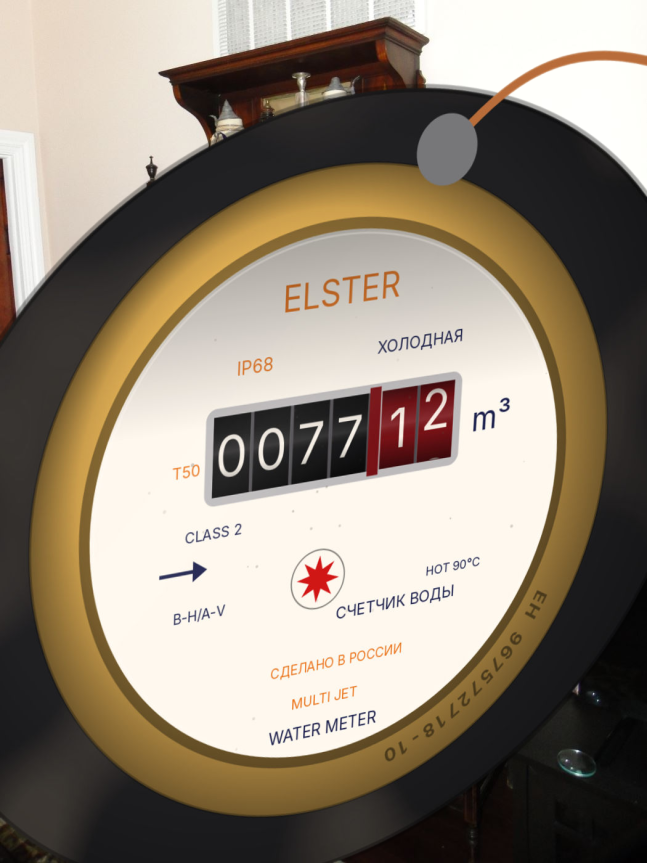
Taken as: 77.12 m³
